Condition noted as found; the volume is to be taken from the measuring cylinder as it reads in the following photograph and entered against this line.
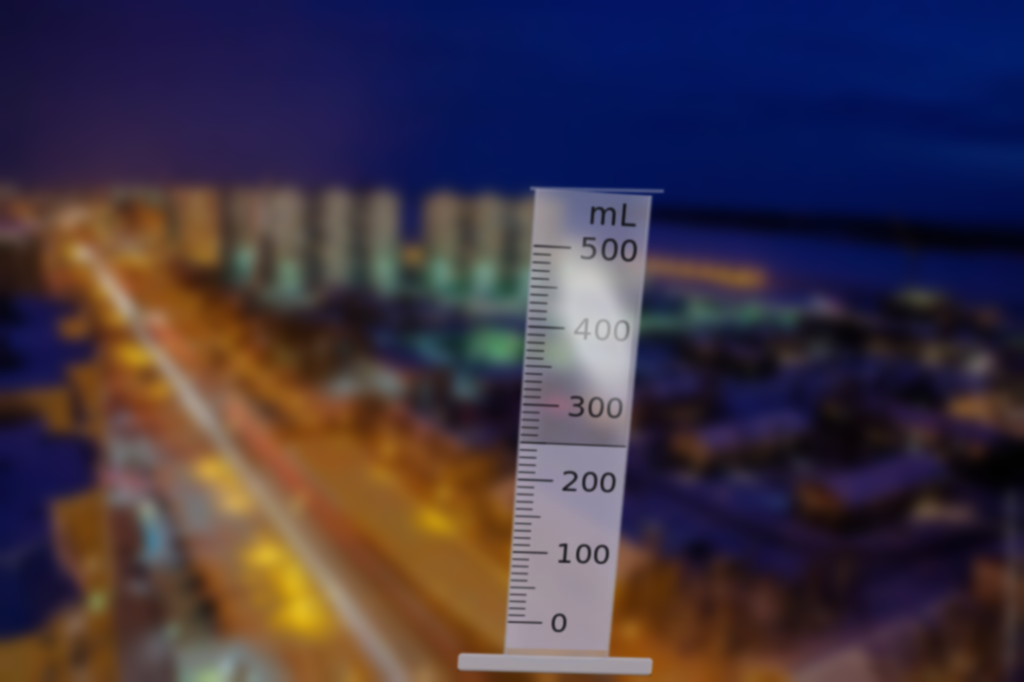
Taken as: 250 mL
